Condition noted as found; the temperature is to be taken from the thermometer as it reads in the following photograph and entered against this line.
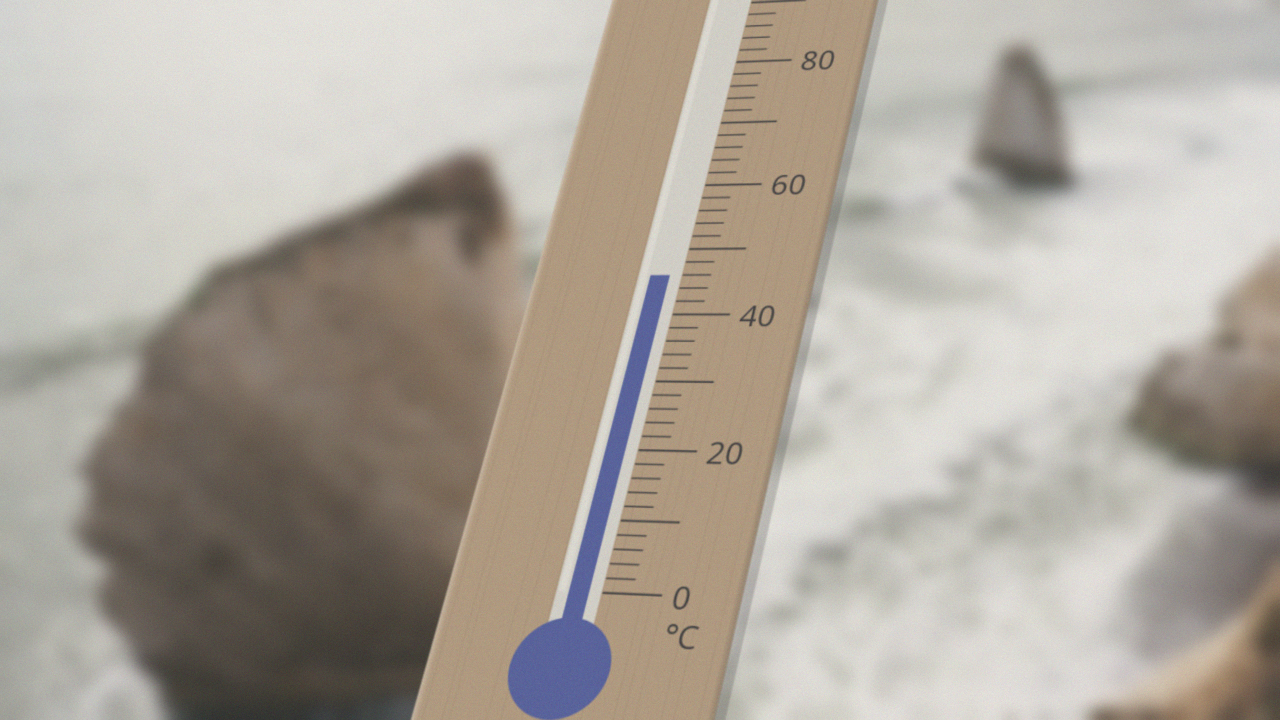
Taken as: 46 °C
